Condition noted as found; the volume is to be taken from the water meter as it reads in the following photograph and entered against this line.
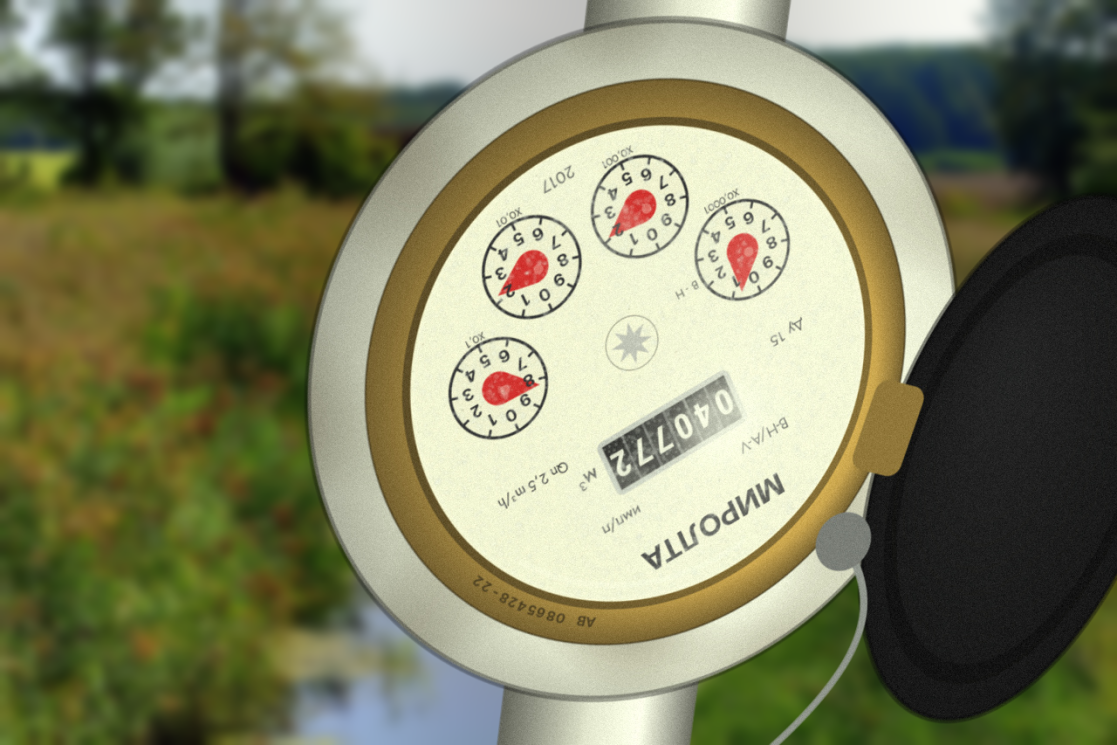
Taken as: 40772.8220 m³
